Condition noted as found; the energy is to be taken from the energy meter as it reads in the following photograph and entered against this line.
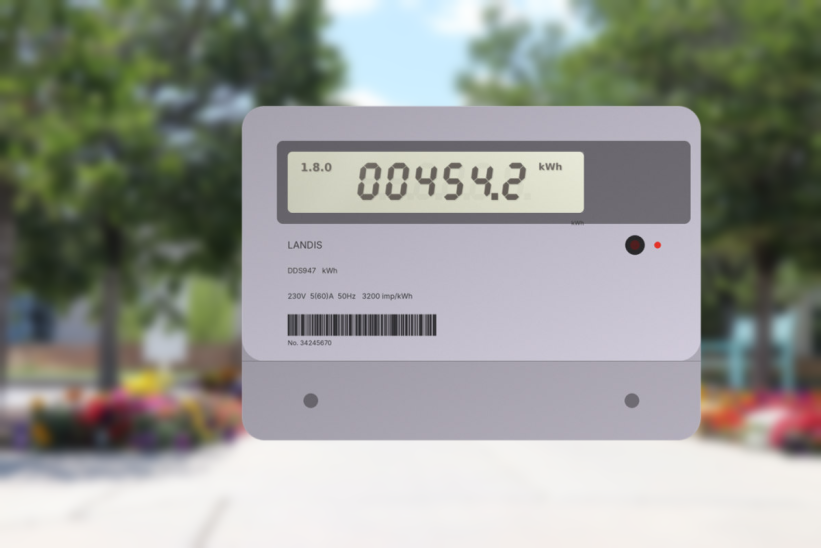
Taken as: 454.2 kWh
